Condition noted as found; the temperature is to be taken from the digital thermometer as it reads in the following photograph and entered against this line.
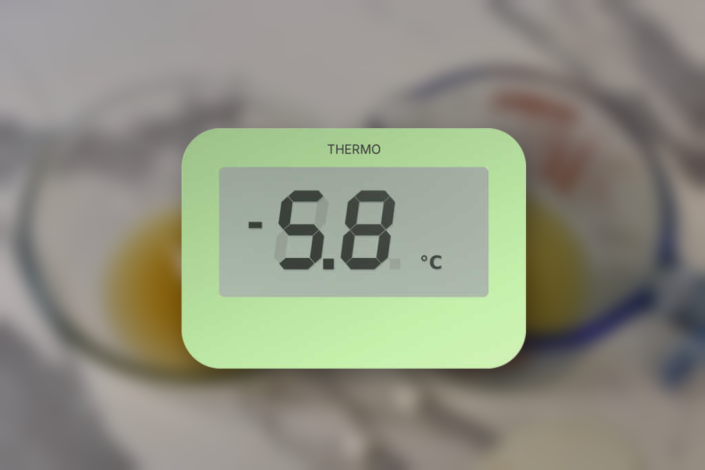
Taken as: -5.8 °C
